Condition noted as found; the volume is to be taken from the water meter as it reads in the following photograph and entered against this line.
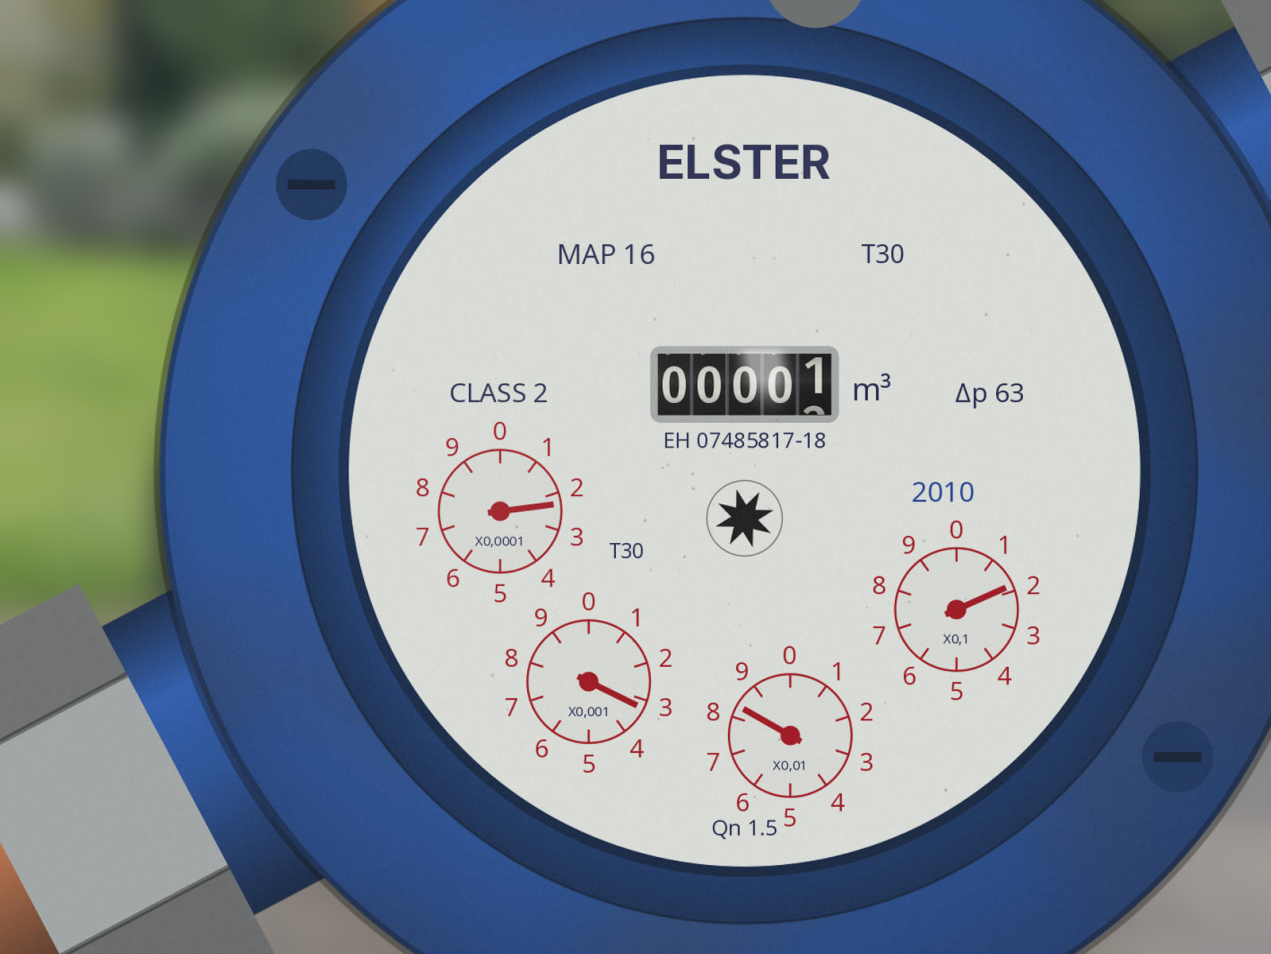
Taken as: 1.1832 m³
